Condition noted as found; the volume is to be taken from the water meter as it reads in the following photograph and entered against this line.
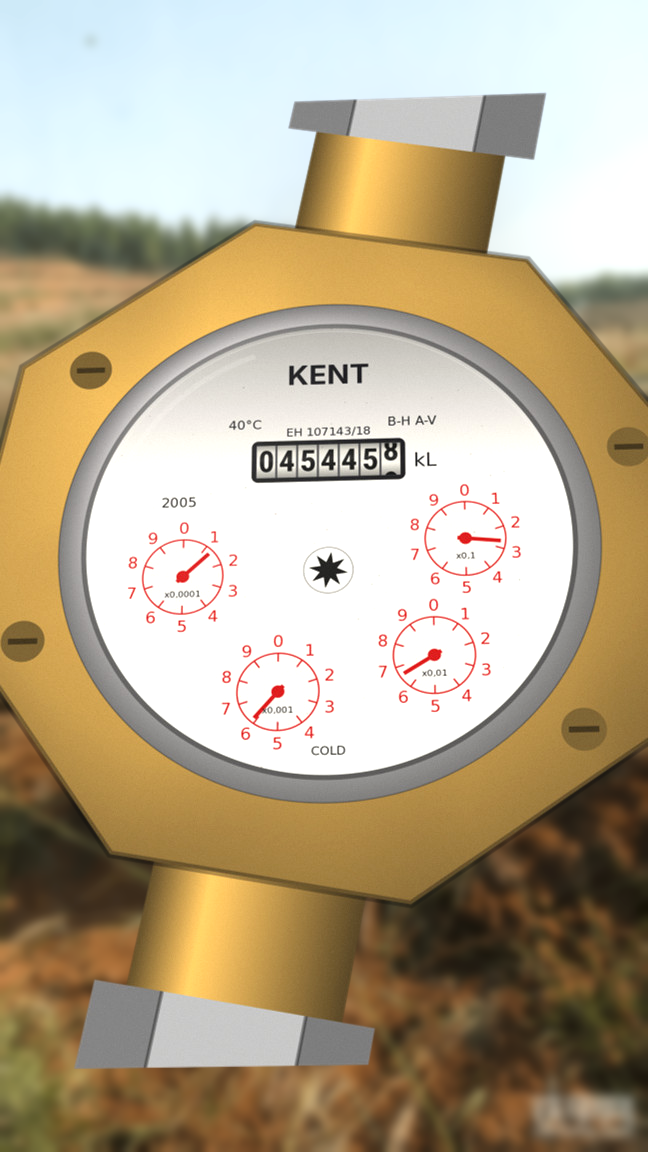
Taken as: 454458.2661 kL
